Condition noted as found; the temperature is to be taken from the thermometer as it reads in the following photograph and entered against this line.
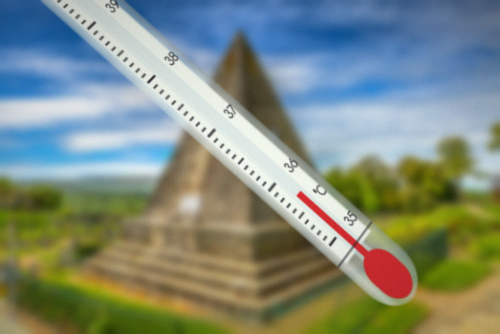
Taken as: 35.7 °C
